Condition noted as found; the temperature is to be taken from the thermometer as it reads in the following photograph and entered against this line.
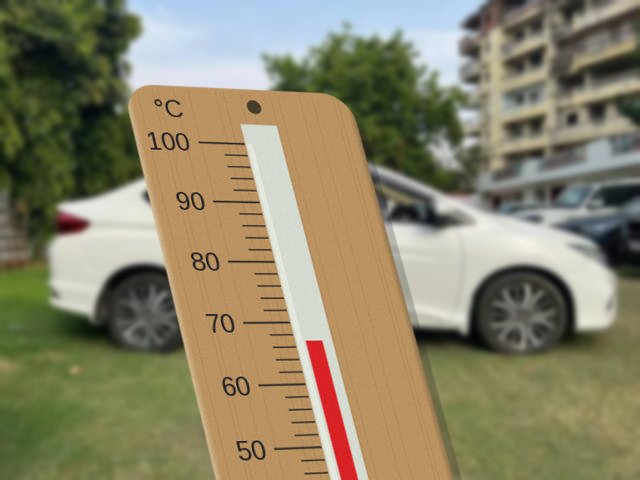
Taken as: 67 °C
